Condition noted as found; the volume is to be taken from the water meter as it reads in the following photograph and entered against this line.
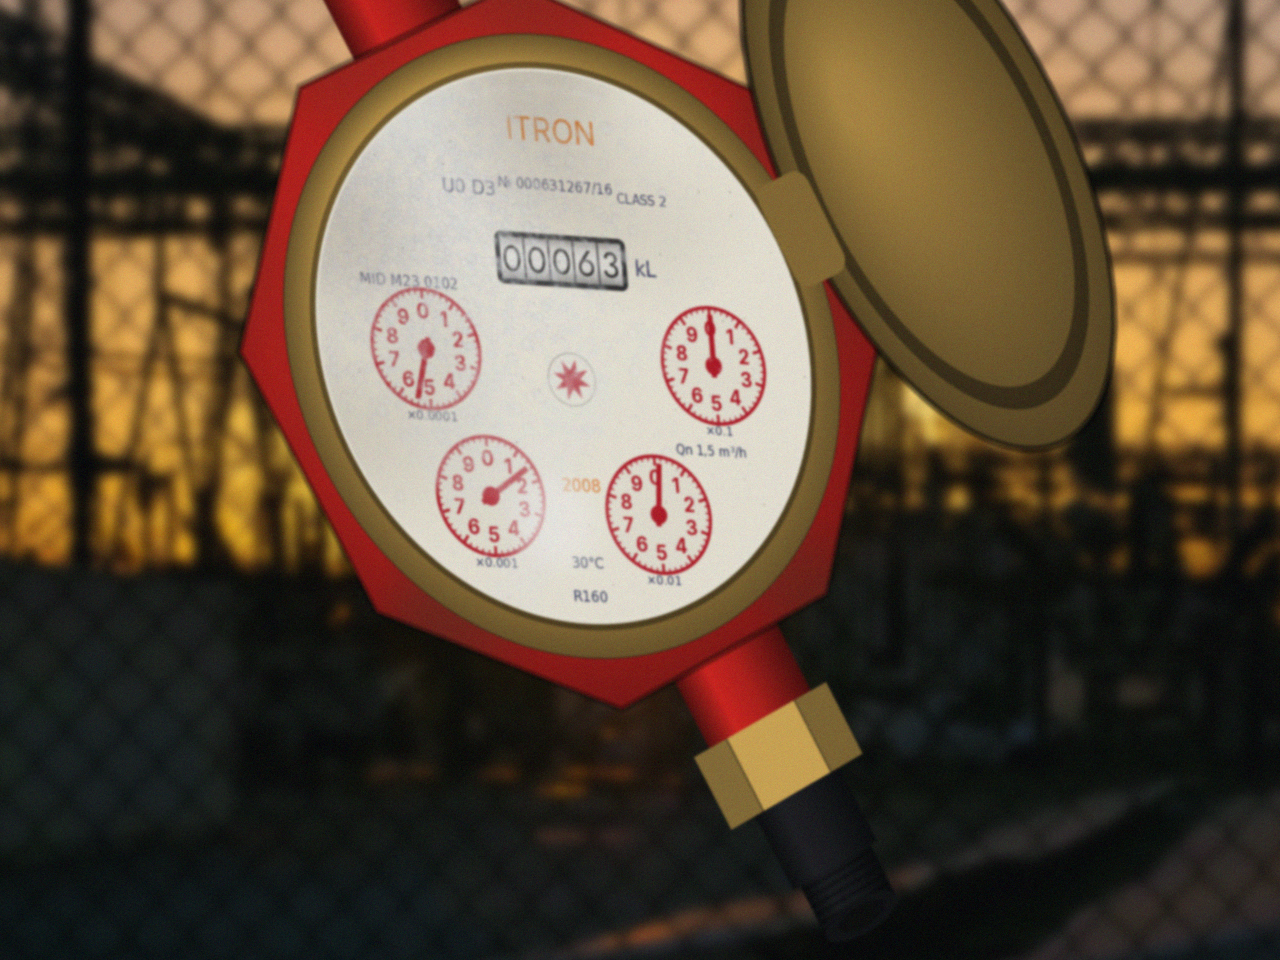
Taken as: 63.0015 kL
